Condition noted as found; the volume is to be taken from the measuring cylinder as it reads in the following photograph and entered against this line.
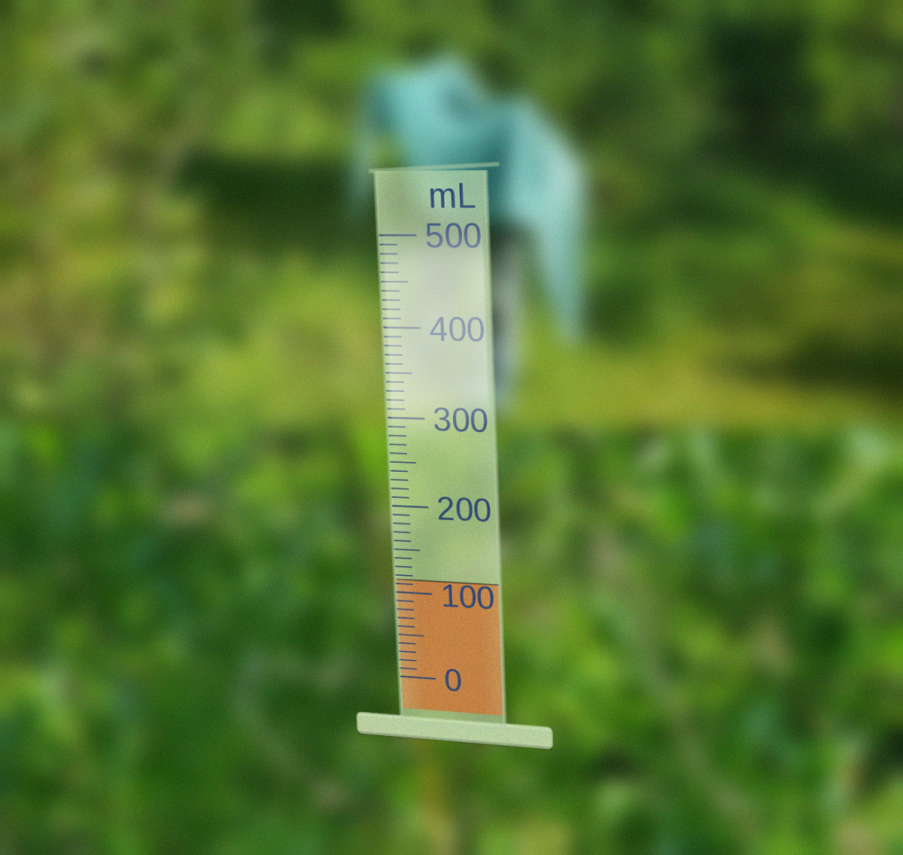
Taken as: 115 mL
